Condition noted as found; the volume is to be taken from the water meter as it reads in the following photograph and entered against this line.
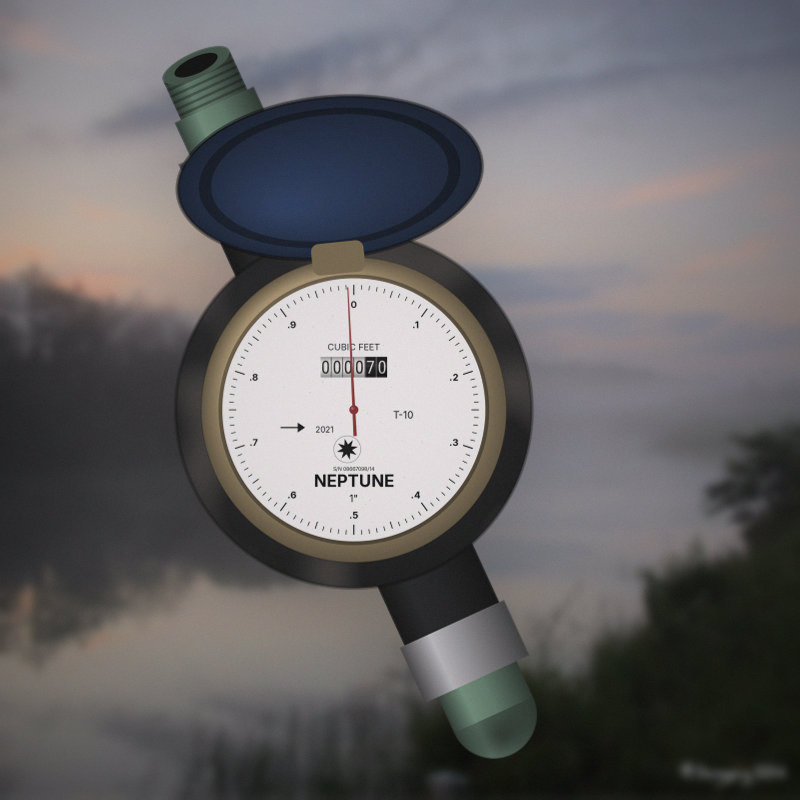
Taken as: 69.99 ft³
